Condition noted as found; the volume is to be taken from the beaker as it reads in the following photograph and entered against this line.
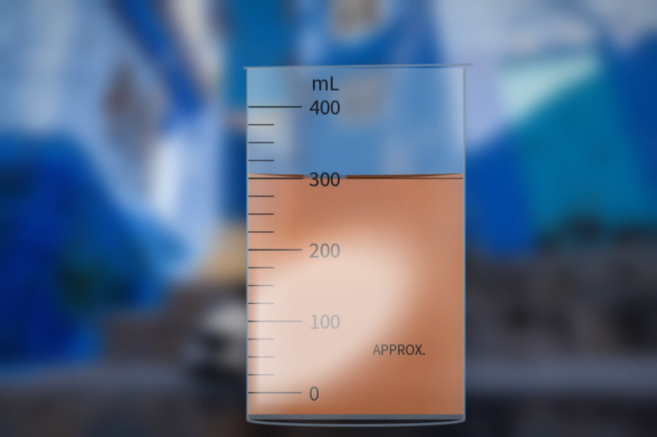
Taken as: 300 mL
